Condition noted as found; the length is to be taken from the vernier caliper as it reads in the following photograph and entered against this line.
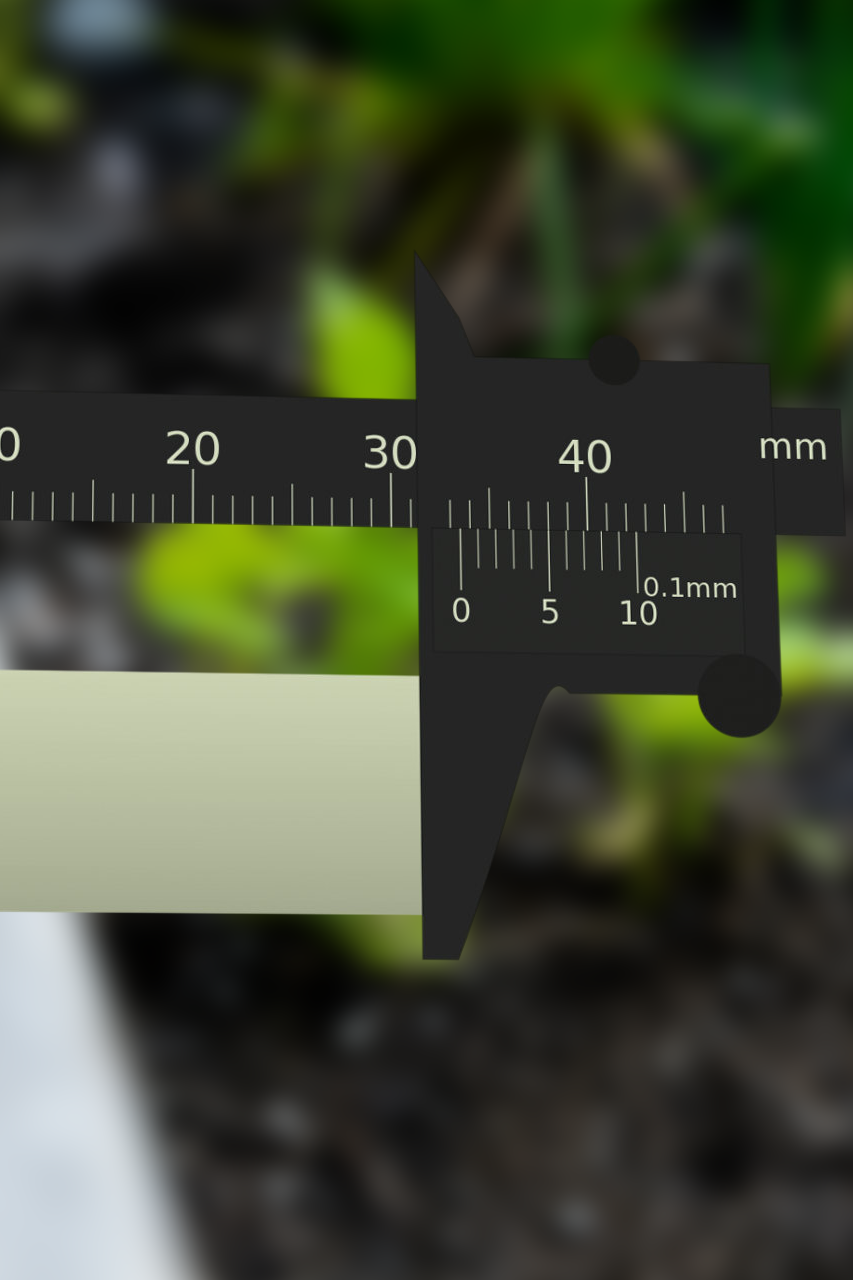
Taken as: 33.5 mm
